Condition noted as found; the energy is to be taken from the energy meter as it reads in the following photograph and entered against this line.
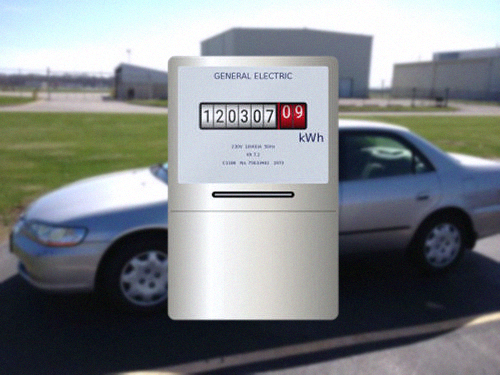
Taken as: 120307.09 kWh
